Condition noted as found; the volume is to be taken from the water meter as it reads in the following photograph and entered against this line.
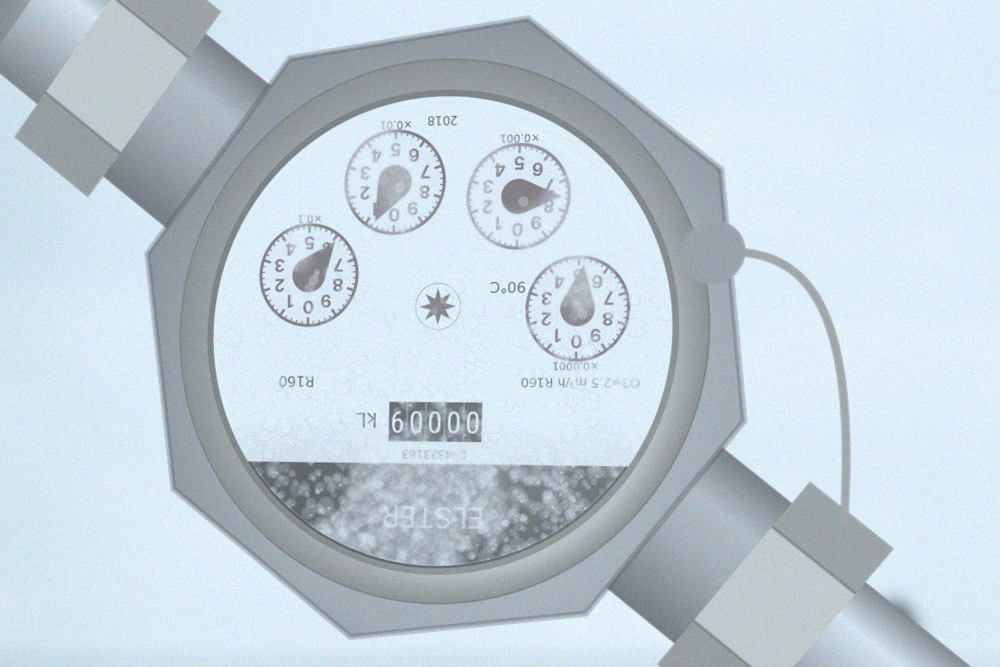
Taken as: 9.6075 kL
